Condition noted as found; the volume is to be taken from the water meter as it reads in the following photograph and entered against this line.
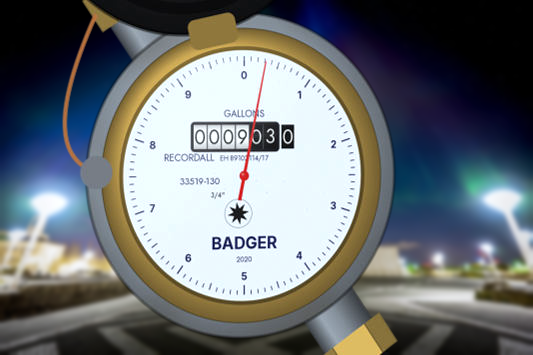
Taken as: 9030.3 gal
